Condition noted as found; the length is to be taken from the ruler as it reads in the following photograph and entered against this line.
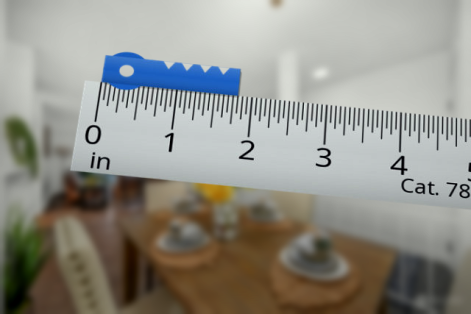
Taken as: 1.8125 in
